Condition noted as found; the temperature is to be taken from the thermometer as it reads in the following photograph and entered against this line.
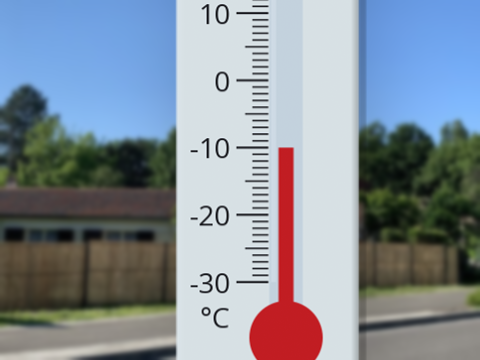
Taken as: -10 °C
